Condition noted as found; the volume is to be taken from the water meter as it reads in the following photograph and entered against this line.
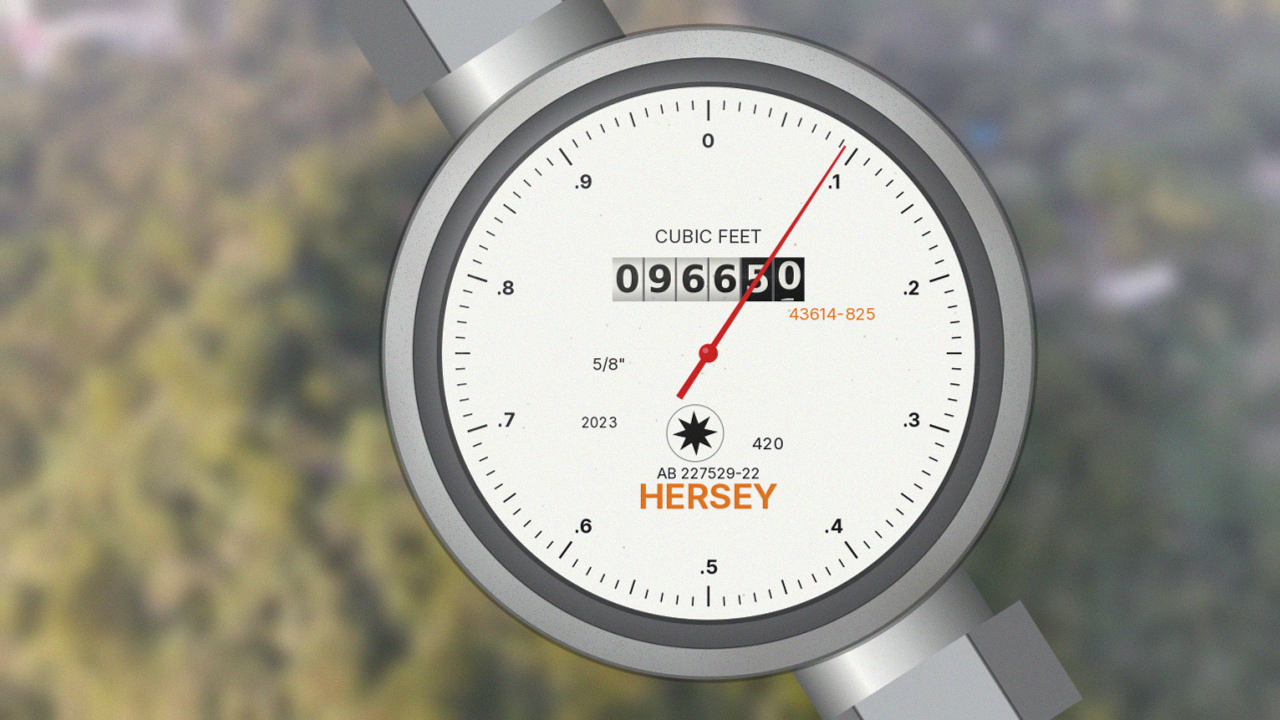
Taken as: 96650.09 ft³
